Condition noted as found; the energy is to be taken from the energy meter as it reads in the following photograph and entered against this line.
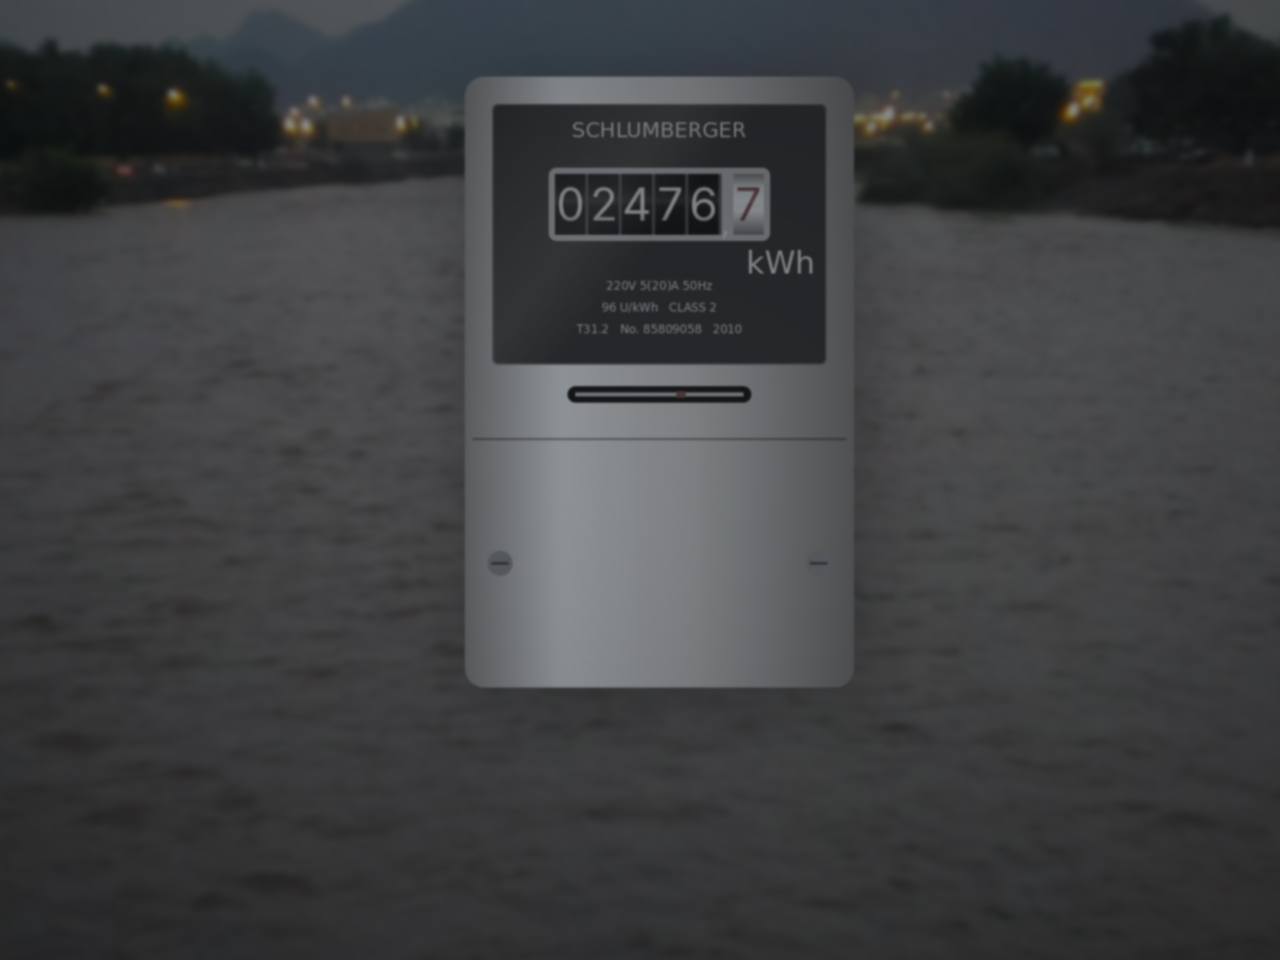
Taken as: 2476.7 kWh
